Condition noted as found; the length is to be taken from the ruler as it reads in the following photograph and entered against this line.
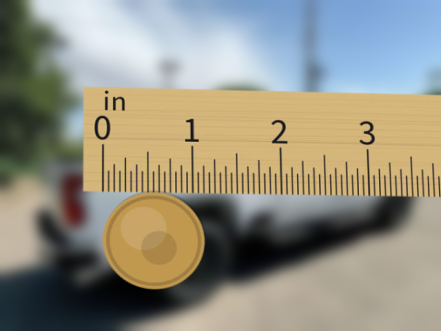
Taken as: 1.125 in
